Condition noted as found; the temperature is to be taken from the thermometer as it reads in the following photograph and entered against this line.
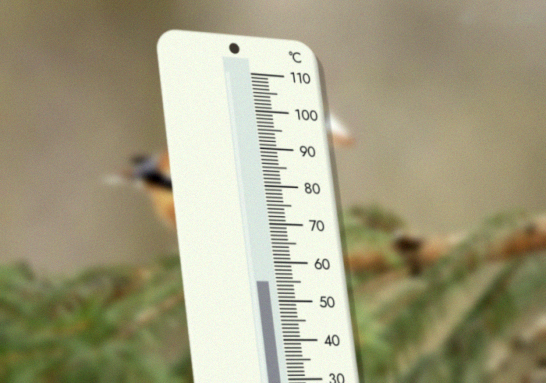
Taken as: 55 °C
